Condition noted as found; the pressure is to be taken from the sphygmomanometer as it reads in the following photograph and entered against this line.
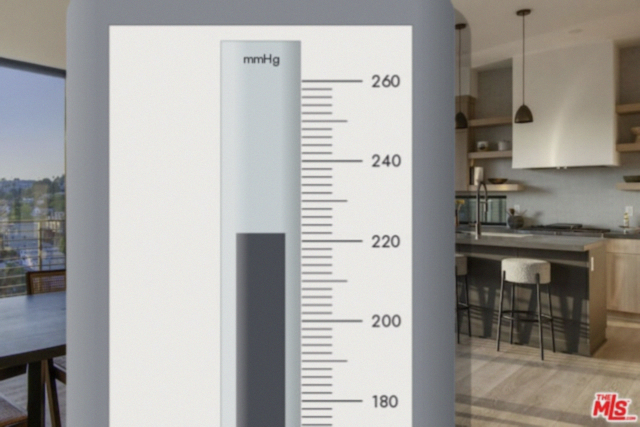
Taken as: 222 mmHg
